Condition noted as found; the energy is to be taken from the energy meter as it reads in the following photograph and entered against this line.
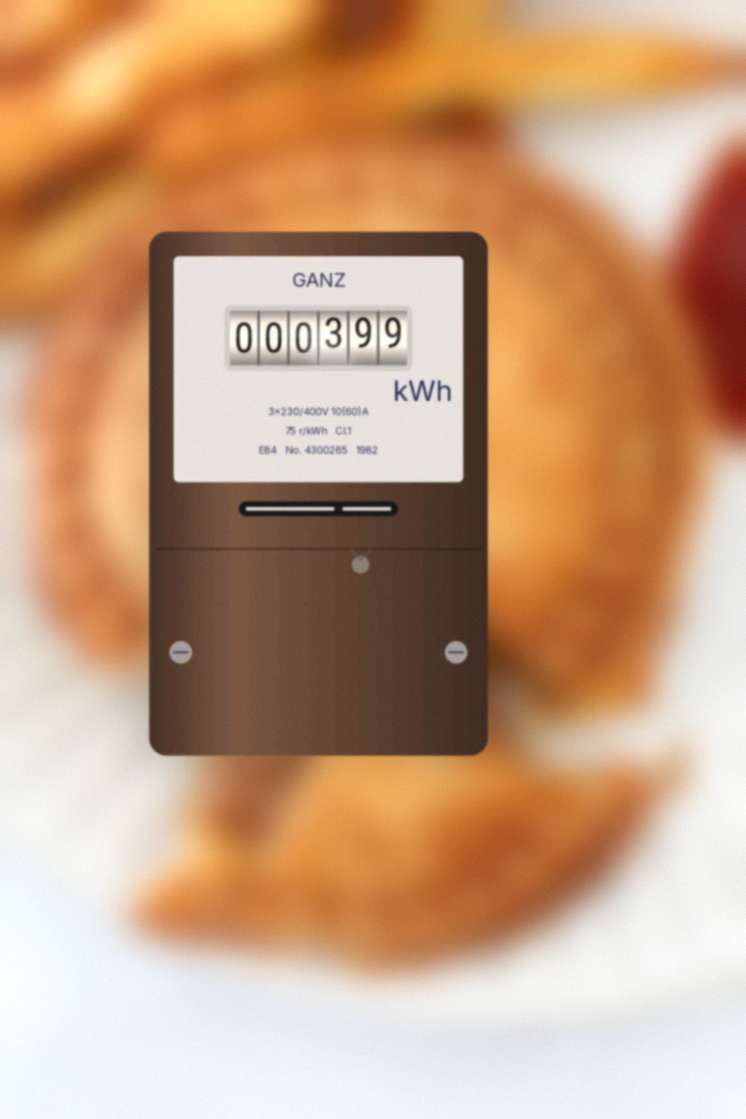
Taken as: 399 kWh
